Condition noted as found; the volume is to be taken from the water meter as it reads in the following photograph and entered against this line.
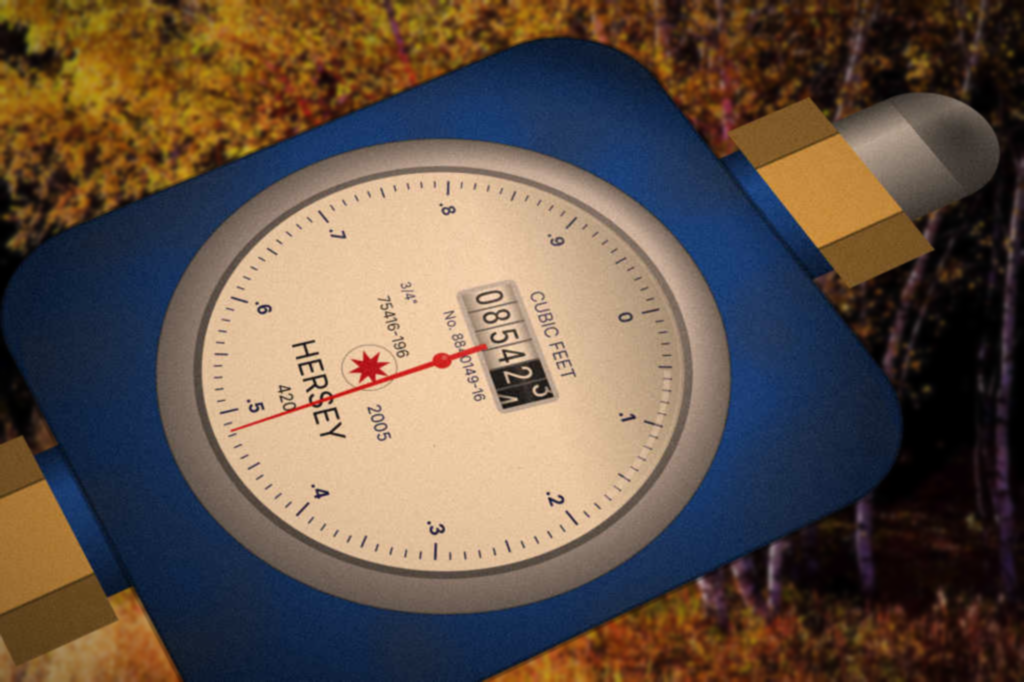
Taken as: 85423.48 ft³
